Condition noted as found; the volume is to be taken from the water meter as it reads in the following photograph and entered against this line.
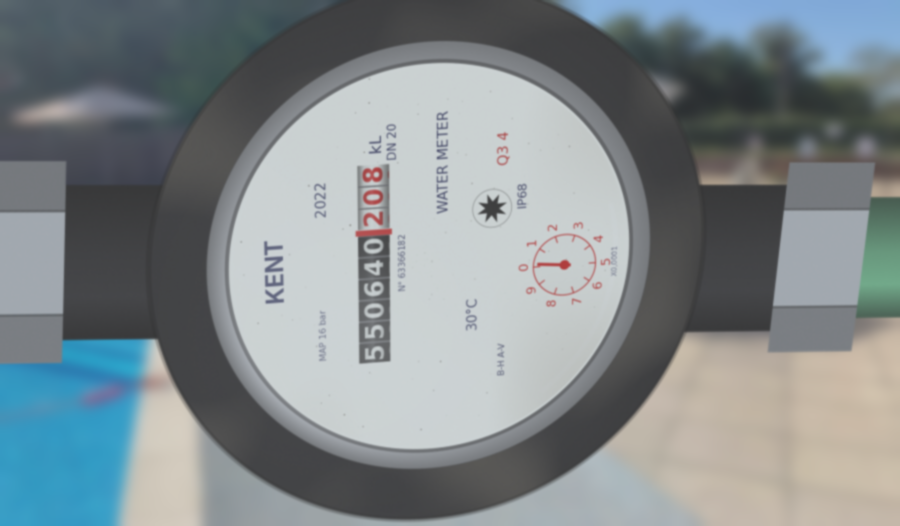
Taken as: 550640.2080 kL
